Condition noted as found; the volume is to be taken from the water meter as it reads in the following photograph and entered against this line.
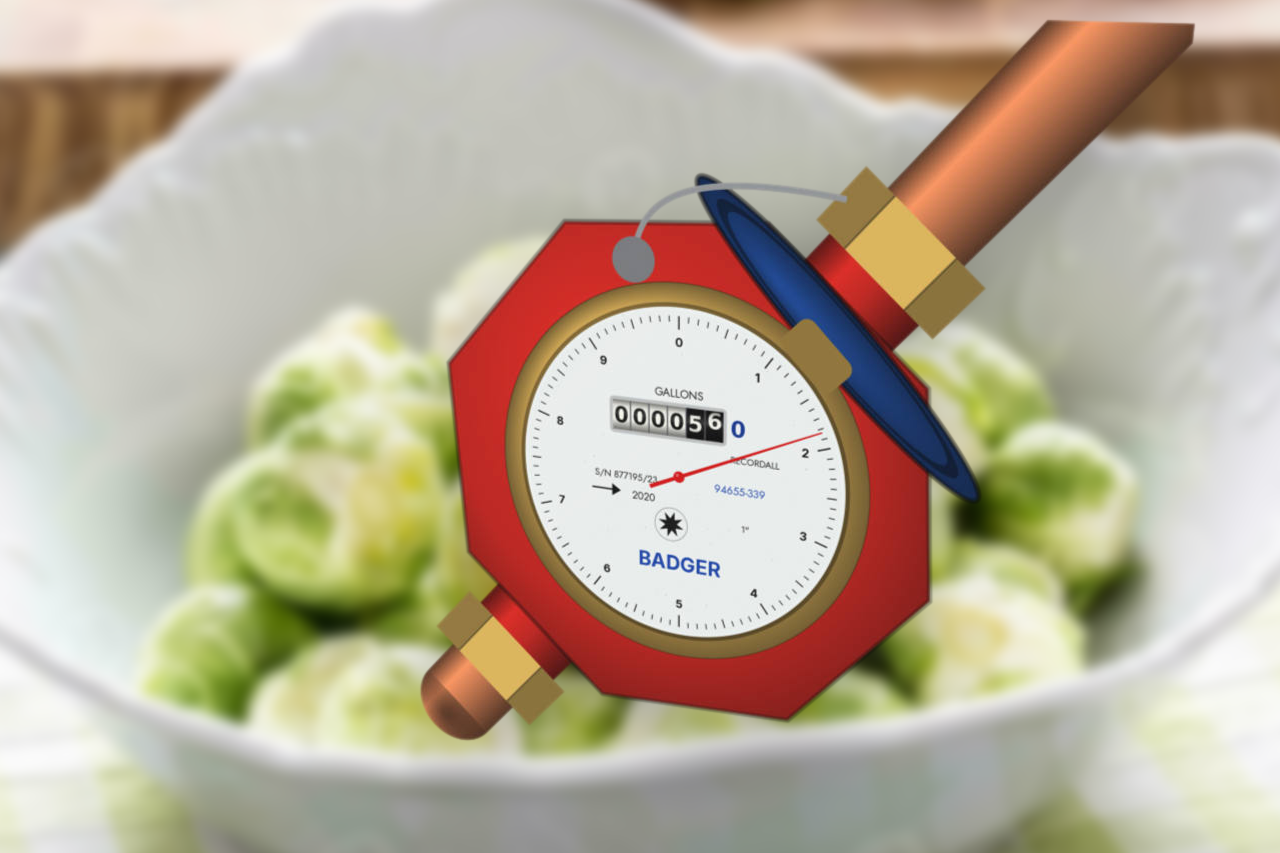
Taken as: 561.8 gal
